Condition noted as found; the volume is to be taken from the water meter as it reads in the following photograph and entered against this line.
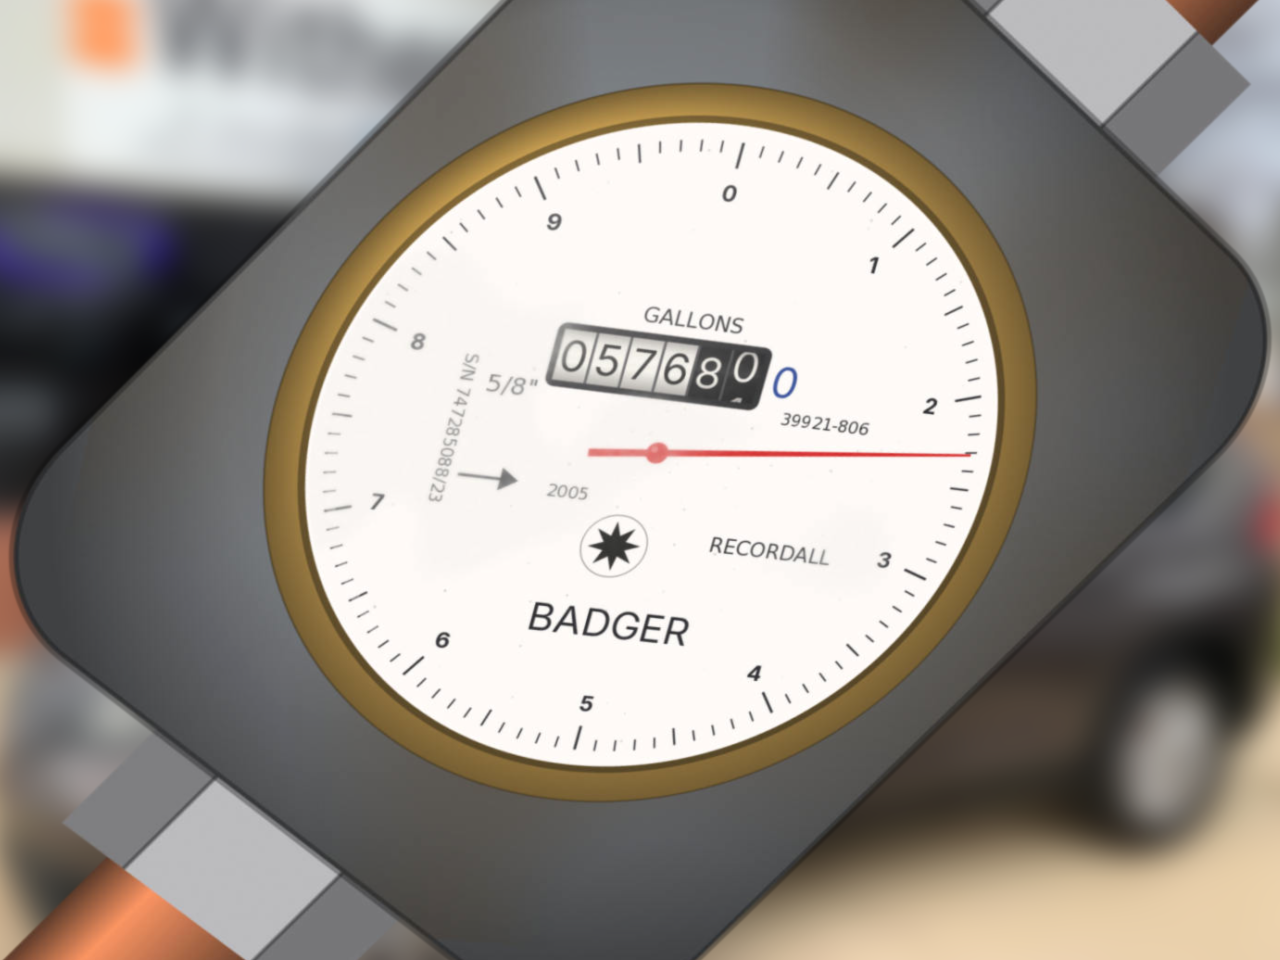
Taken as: 576802.3 gal
